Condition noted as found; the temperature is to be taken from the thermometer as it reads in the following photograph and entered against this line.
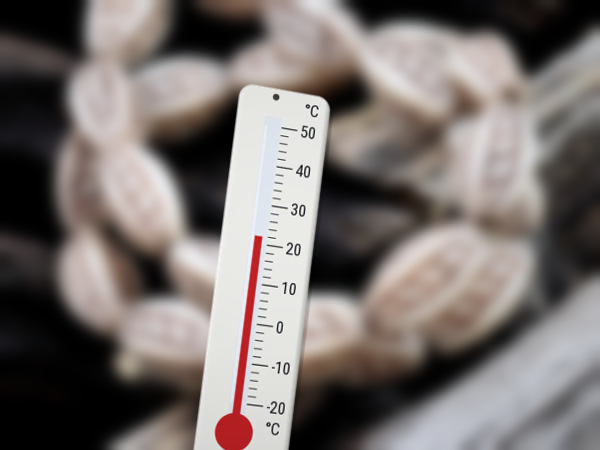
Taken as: 22 °C
